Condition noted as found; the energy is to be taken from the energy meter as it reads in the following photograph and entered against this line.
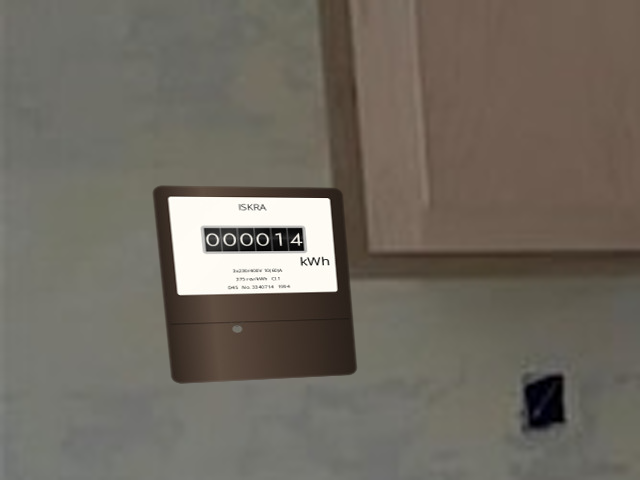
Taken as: 14 kWh
